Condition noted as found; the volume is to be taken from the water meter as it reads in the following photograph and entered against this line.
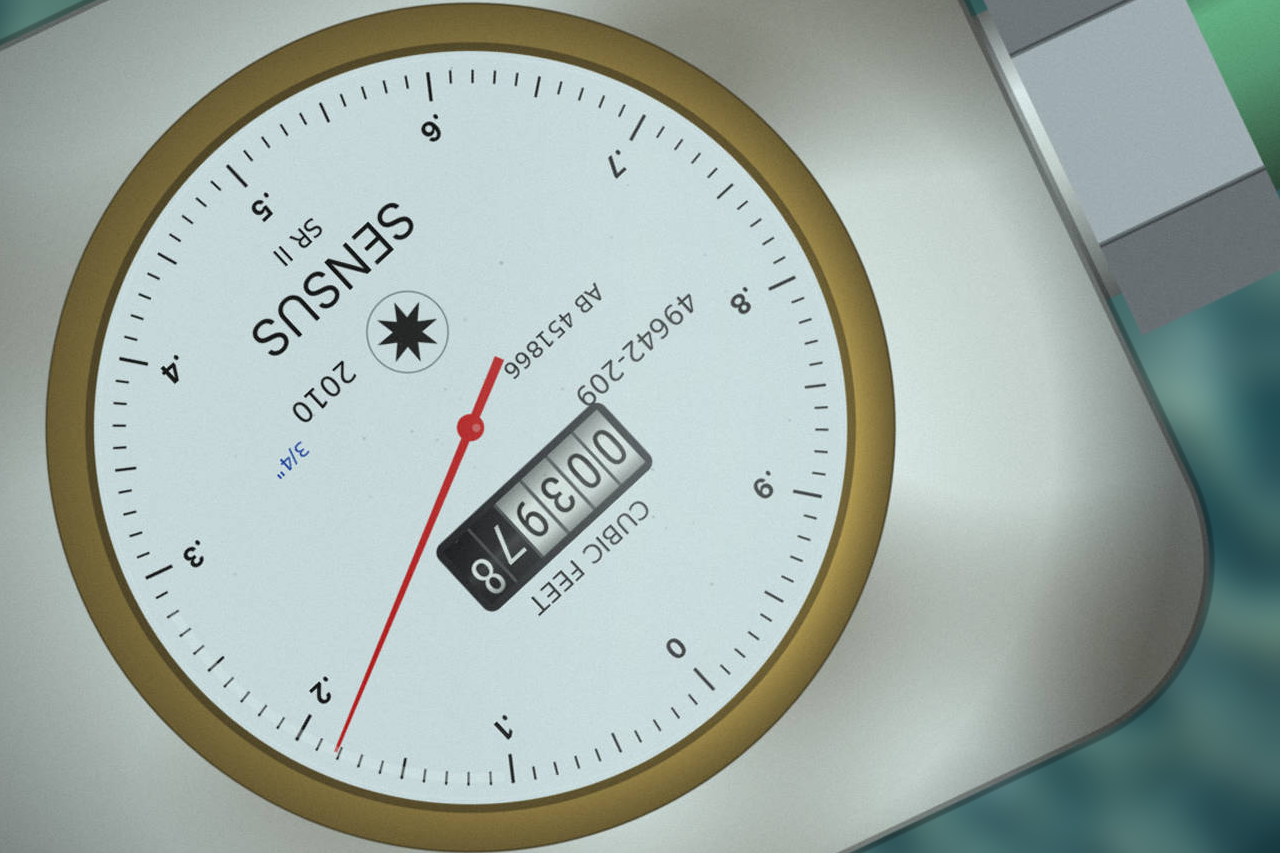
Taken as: 3978.18 ft³
